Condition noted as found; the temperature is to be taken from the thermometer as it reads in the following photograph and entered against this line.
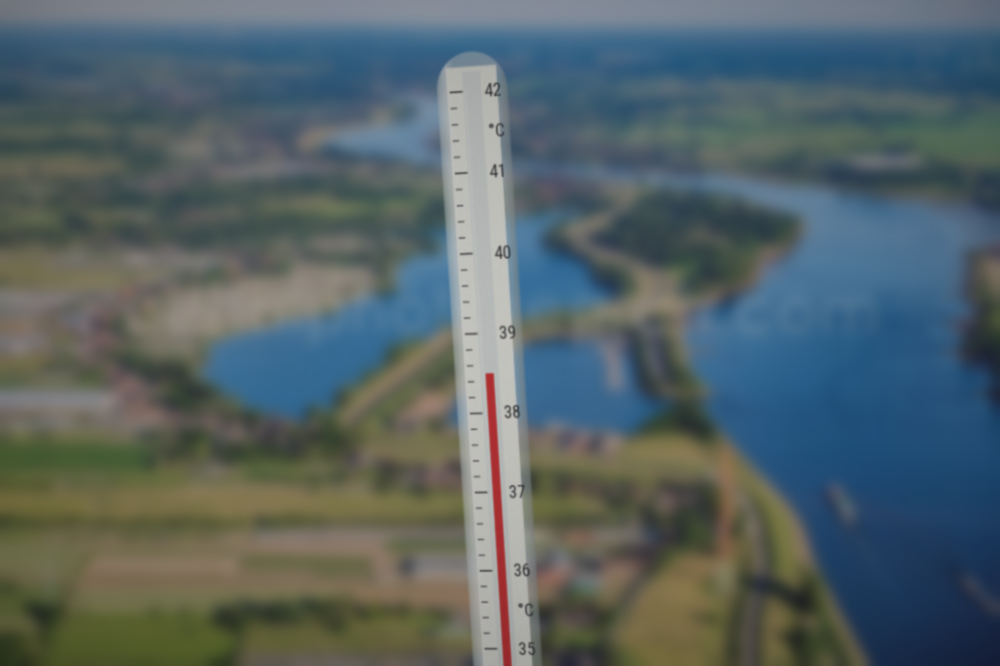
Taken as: 38.5 °C
